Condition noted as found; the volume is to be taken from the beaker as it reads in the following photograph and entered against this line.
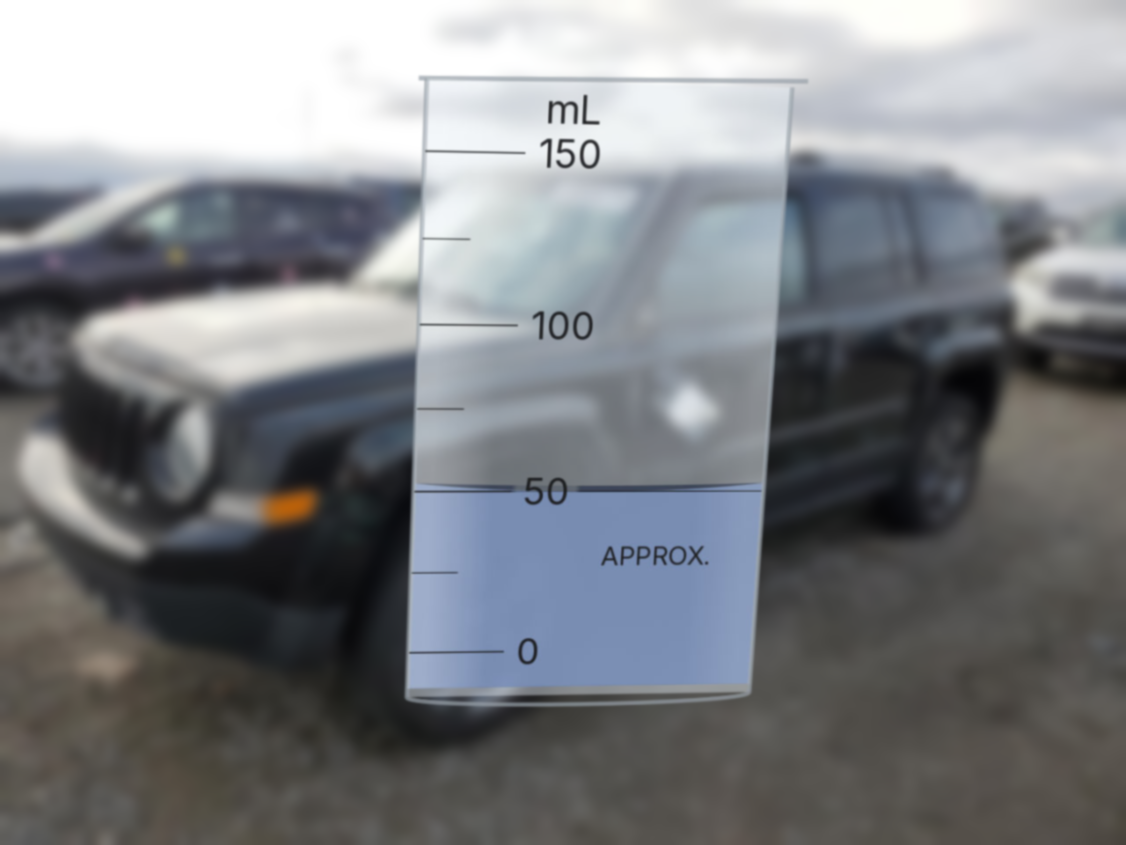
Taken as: 50 mL
